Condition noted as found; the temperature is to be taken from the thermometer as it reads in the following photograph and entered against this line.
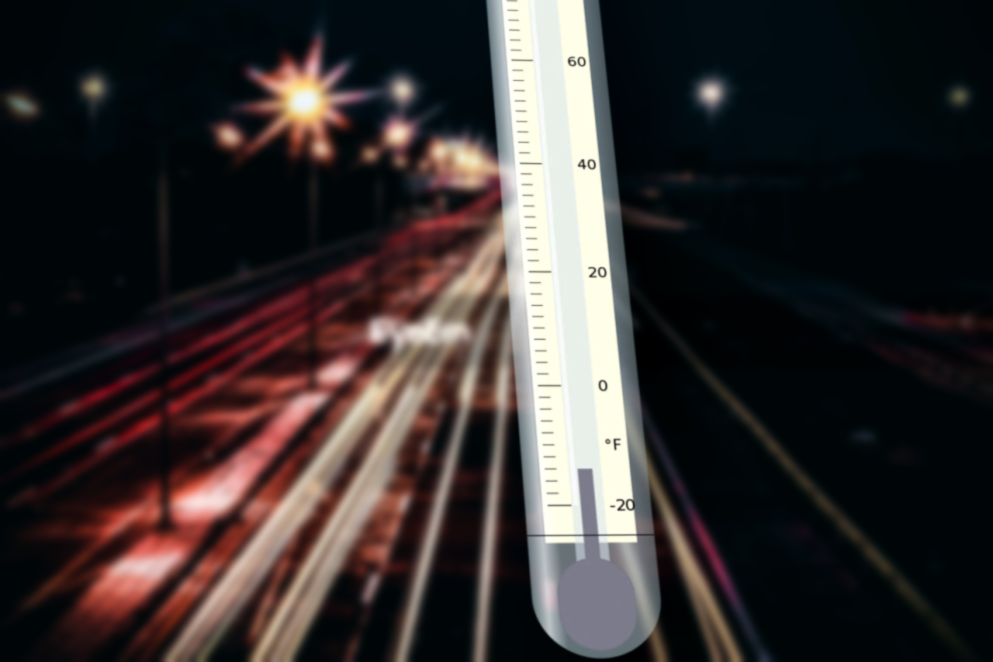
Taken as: -14 °F
